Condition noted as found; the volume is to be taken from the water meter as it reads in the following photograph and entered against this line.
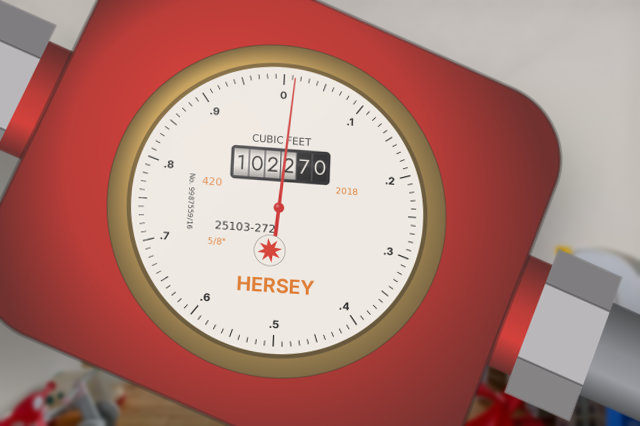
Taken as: 102270.01 ft³
